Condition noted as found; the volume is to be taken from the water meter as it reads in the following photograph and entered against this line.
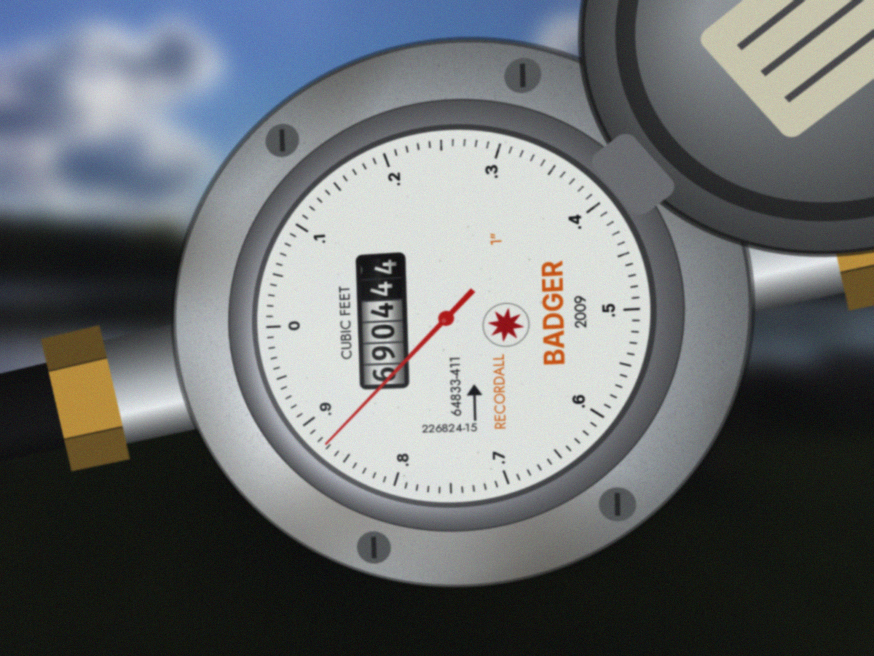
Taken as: 690443.87 ft³
